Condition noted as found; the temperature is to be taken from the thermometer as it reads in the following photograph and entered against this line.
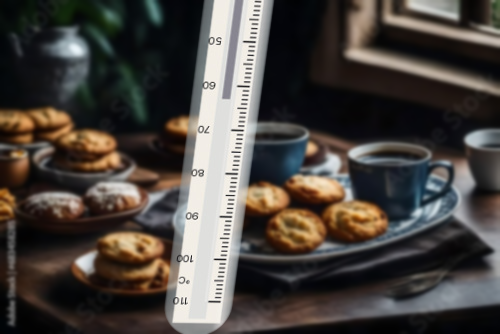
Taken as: 63 °C
